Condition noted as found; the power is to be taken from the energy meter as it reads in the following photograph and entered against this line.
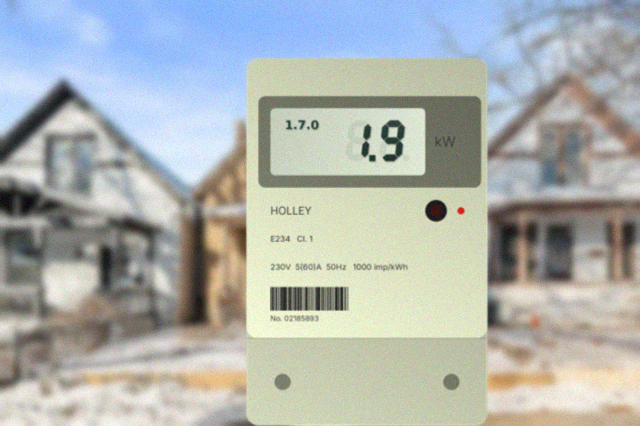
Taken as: 1.9 kW
